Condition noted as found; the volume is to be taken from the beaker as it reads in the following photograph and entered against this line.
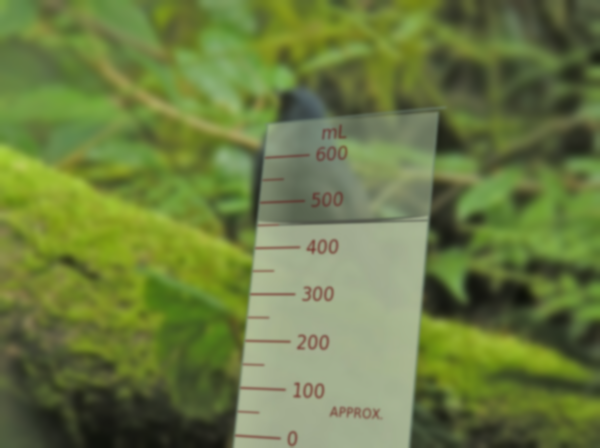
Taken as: 450 mL
